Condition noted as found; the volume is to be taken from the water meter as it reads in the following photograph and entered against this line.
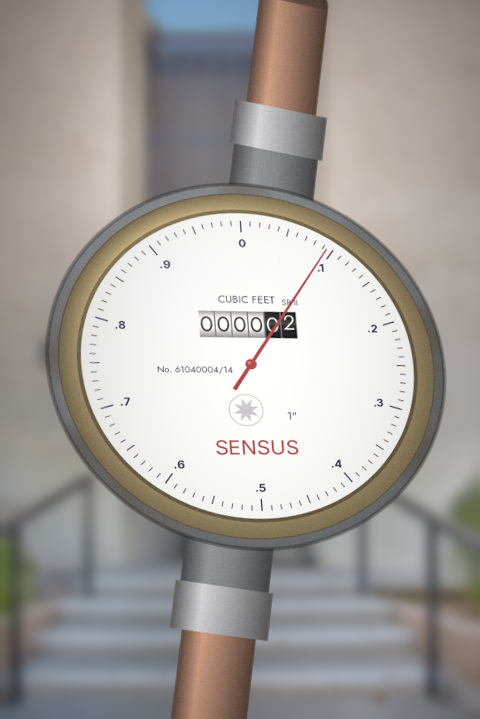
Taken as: 2.09 ft³
